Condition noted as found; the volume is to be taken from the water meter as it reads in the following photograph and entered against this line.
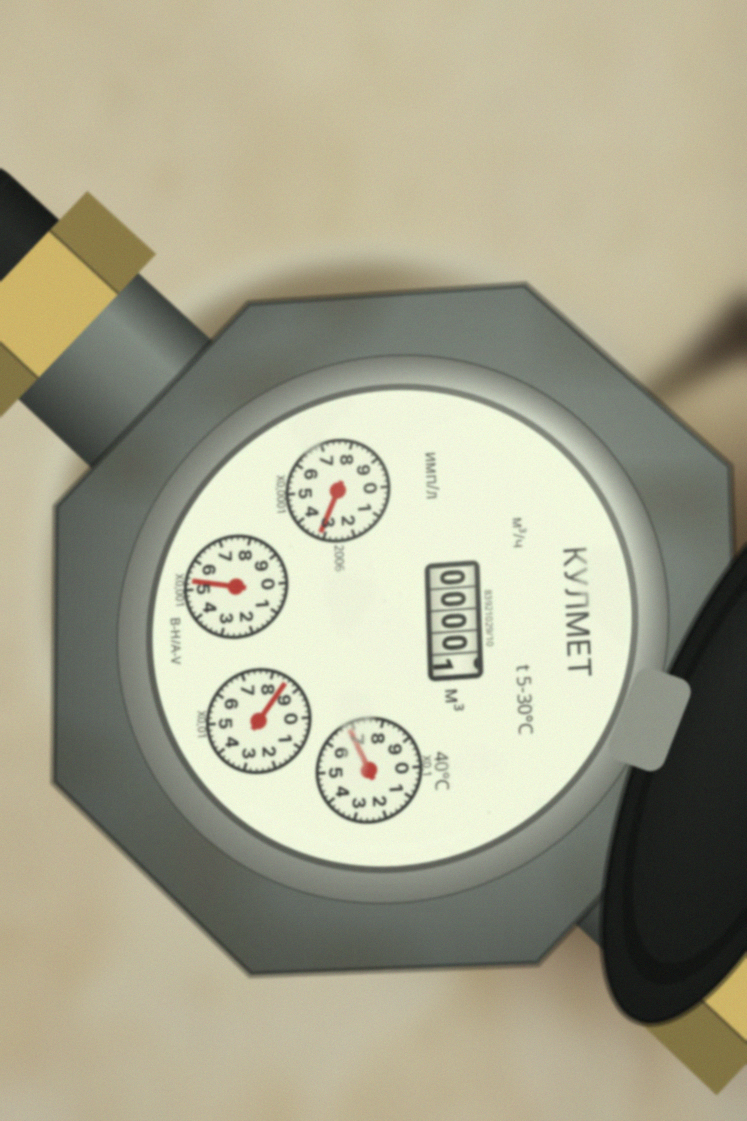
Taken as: 0.6853 m³
